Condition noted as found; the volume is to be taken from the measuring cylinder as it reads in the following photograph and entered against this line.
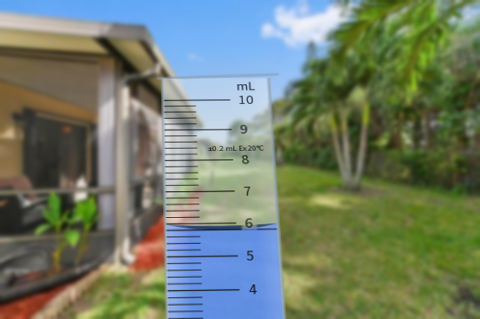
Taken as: 5.8 mL
